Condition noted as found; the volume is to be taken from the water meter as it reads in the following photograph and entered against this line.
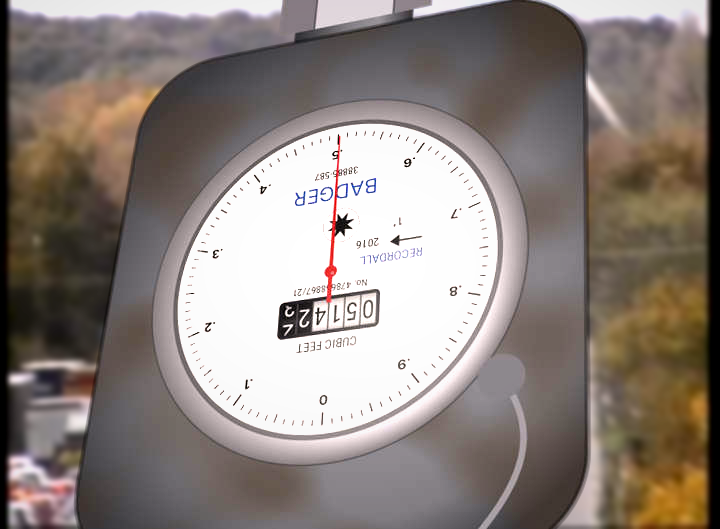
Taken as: 51422.50 ft³
